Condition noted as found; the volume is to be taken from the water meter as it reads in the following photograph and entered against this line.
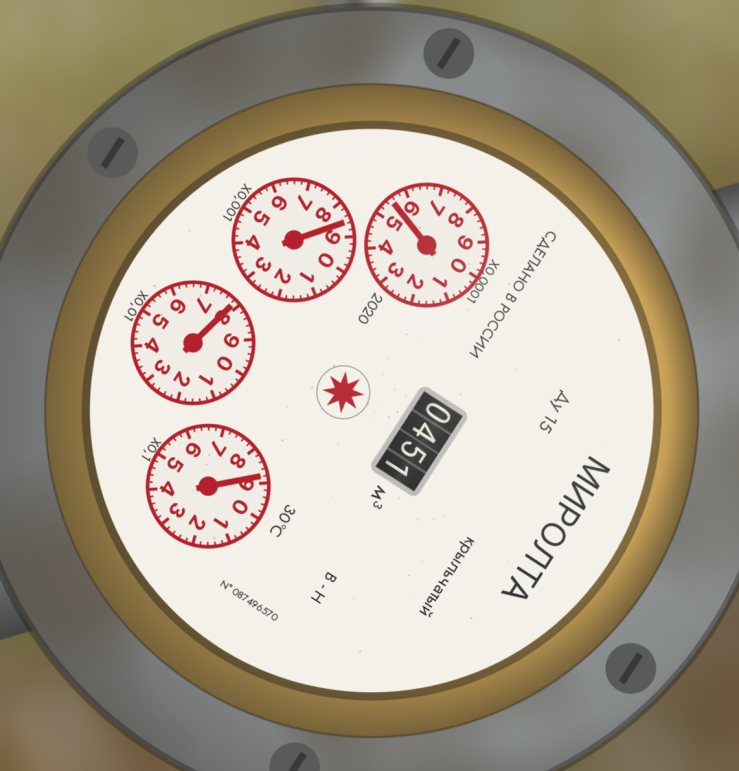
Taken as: 450.8785 m³
